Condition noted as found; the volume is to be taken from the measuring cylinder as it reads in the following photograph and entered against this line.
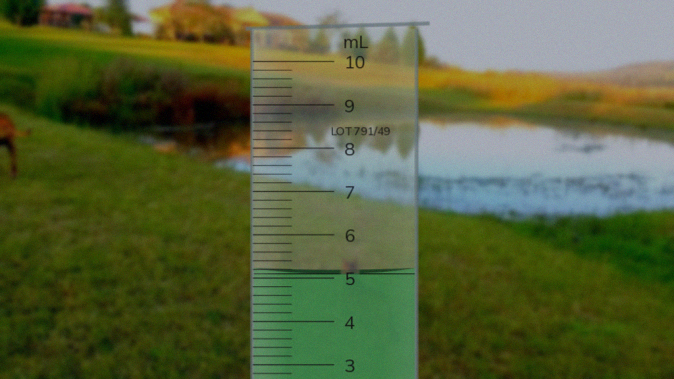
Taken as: 5.1 mL
